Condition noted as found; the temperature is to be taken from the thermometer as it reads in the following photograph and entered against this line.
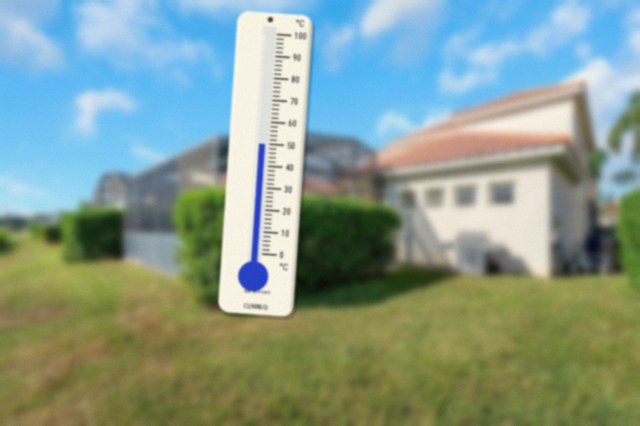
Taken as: 50 °C
